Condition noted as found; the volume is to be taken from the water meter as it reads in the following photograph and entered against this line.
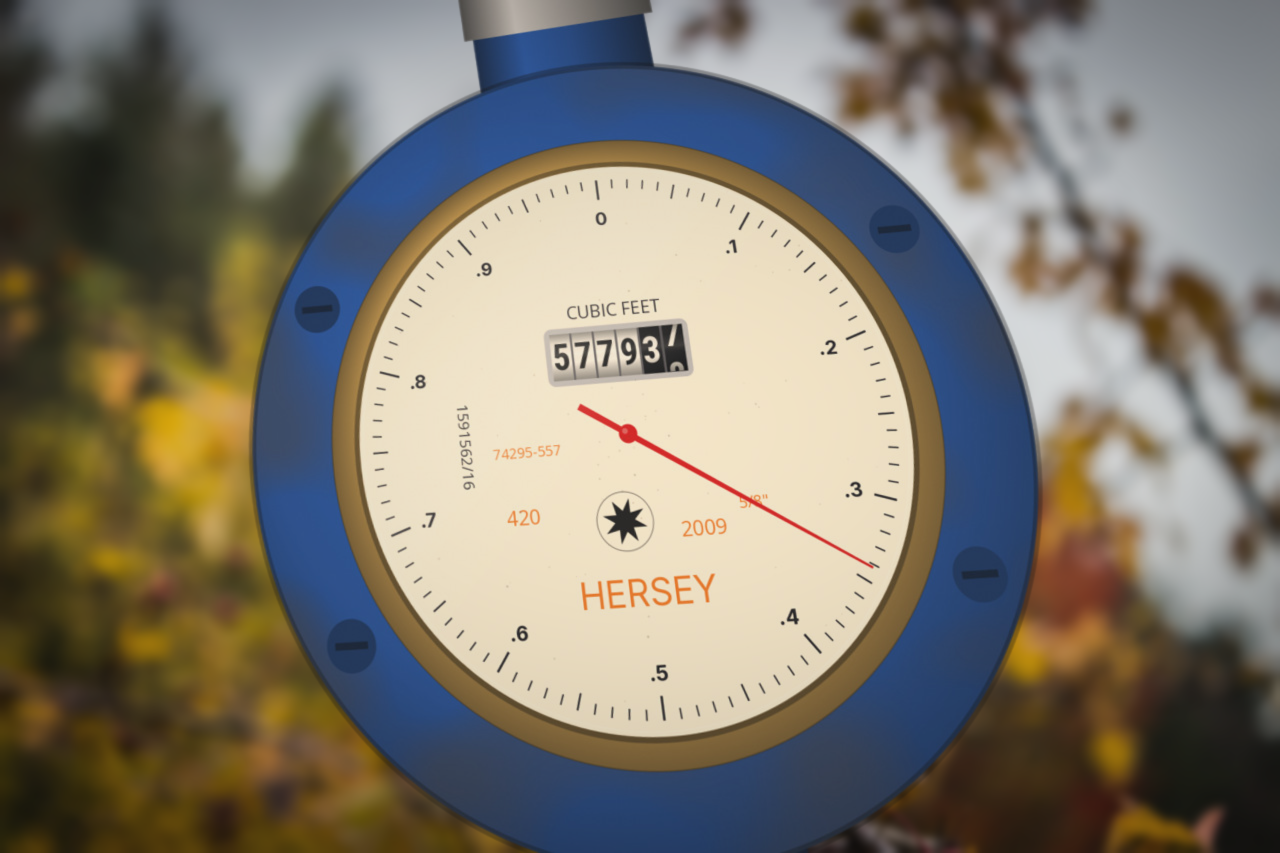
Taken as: 577937.34 ft³
